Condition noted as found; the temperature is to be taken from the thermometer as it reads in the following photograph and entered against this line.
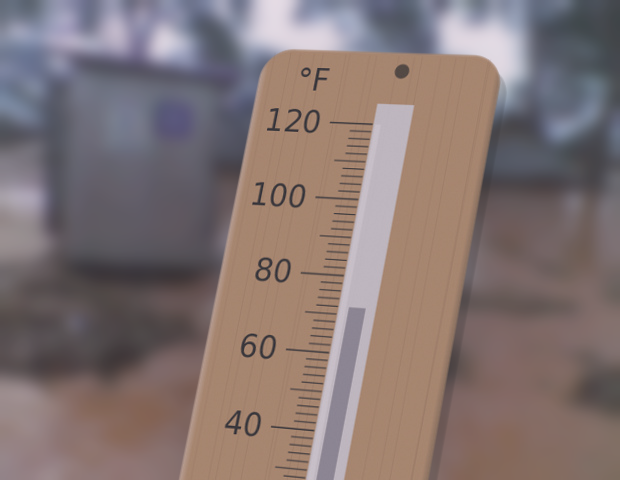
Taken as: 72 °F
